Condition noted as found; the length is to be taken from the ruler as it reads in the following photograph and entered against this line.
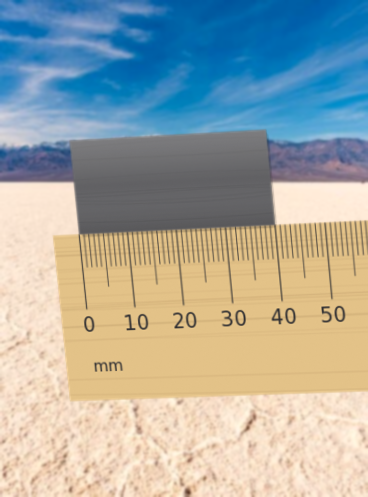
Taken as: 40 mm
